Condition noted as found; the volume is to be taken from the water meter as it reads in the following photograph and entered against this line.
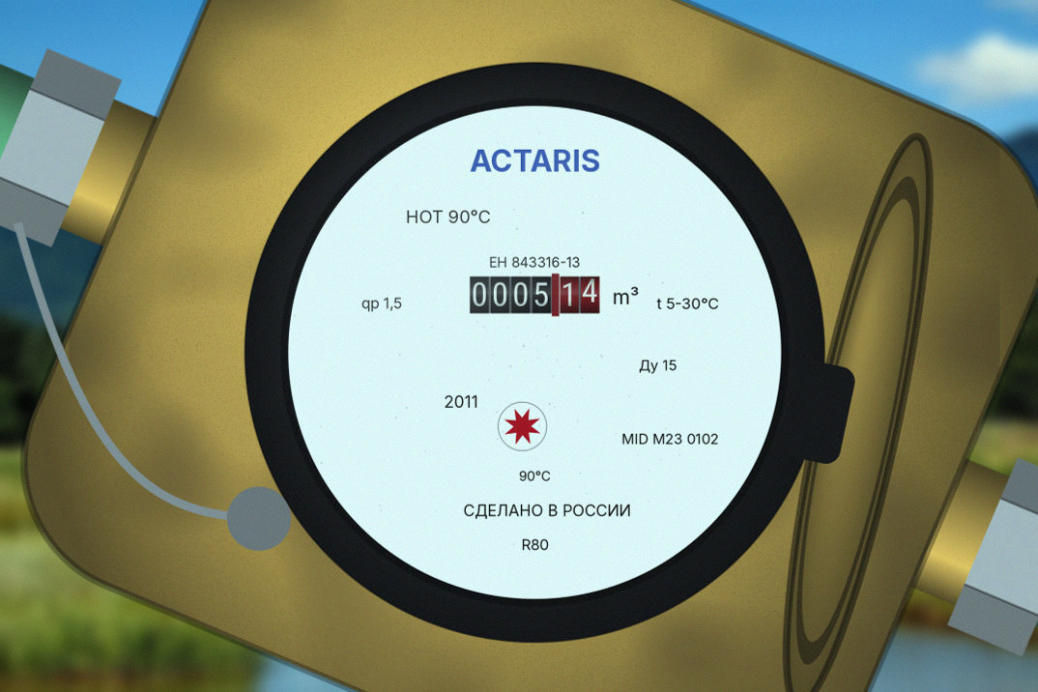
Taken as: 5.14 m³
